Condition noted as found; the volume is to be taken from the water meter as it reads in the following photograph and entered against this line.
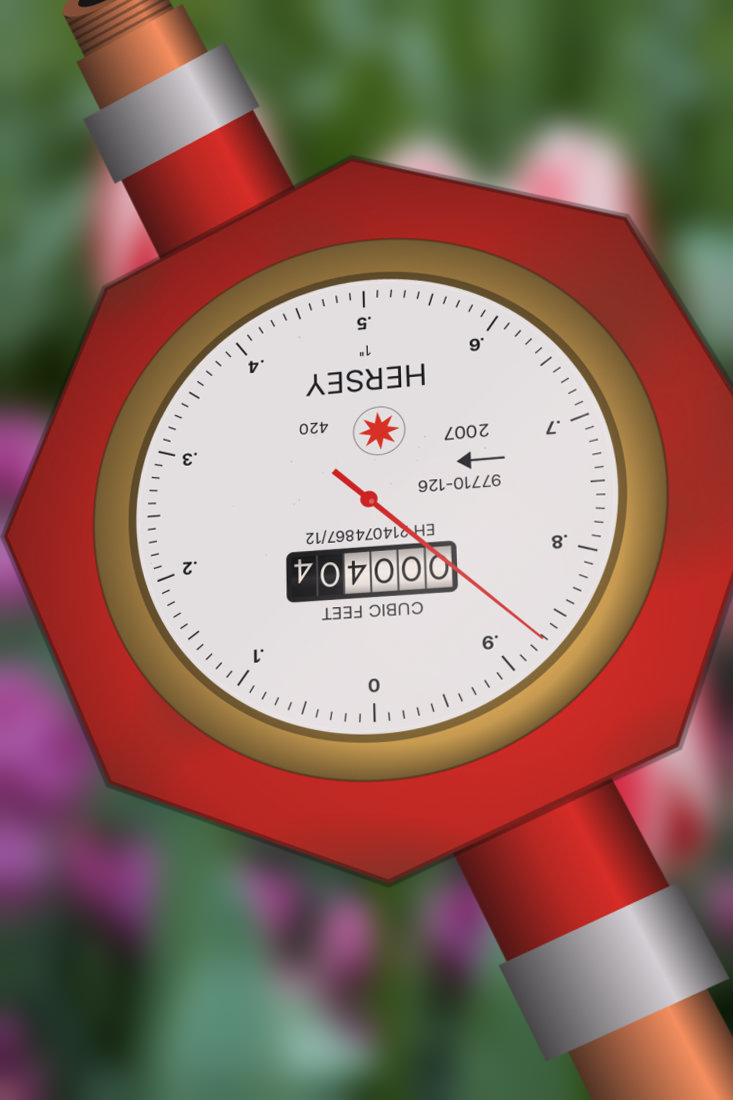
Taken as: 403.87 ft³
